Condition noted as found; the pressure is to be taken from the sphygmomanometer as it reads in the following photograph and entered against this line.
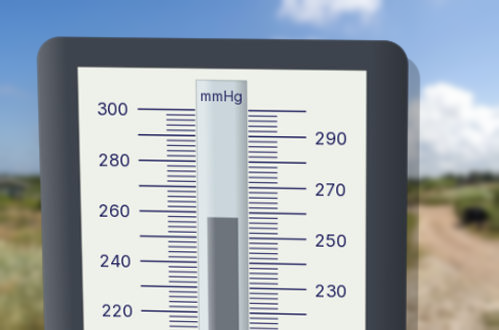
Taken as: 258 mmHg
